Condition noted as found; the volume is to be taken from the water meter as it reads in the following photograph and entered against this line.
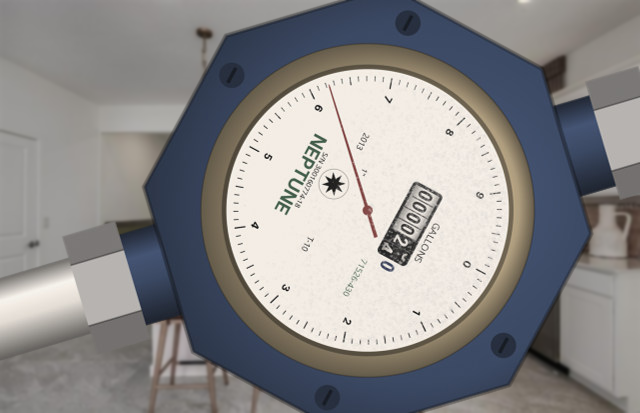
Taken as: 236.2 gal
